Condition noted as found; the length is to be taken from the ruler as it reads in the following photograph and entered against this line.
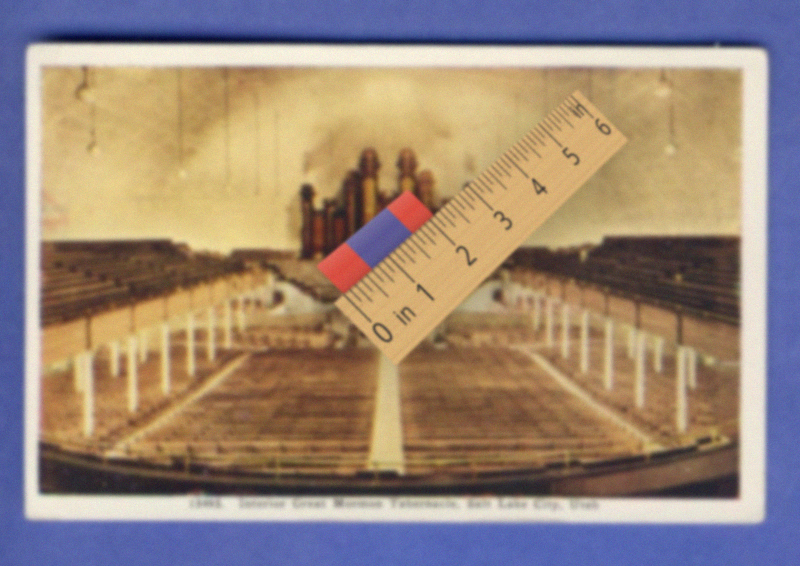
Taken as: 2.125 in
